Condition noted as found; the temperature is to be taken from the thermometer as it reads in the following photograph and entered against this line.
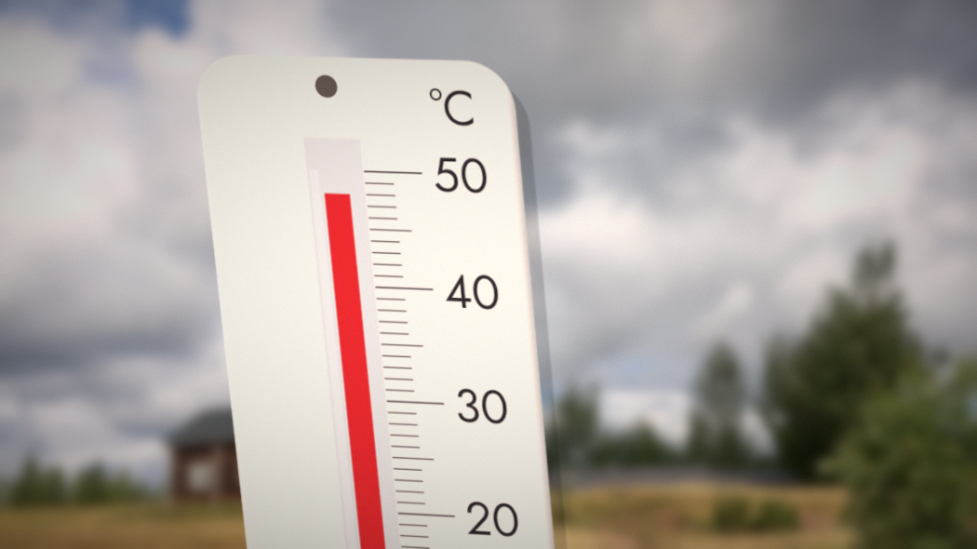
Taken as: 48 °C
